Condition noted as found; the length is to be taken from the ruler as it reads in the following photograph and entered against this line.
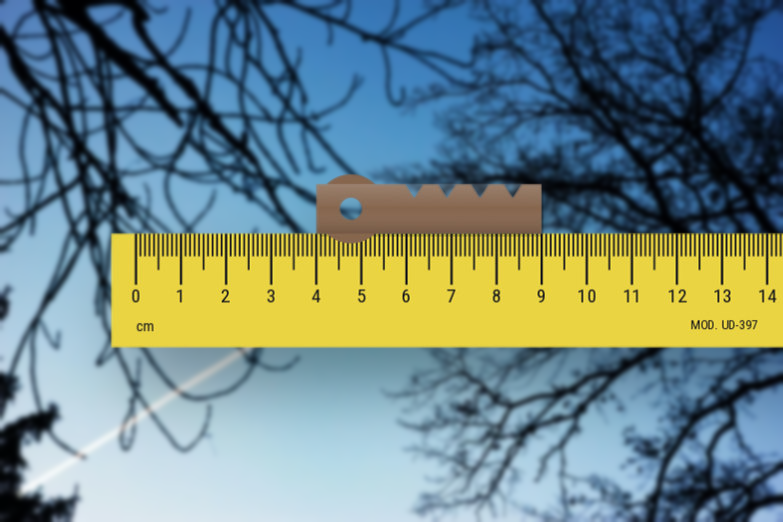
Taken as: 5 cm
